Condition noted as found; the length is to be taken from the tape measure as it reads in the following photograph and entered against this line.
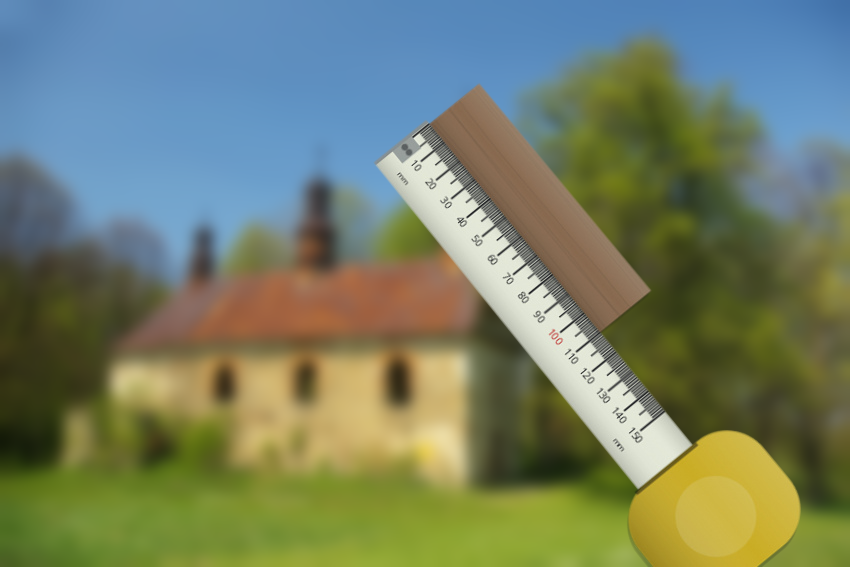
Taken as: 110 mm
